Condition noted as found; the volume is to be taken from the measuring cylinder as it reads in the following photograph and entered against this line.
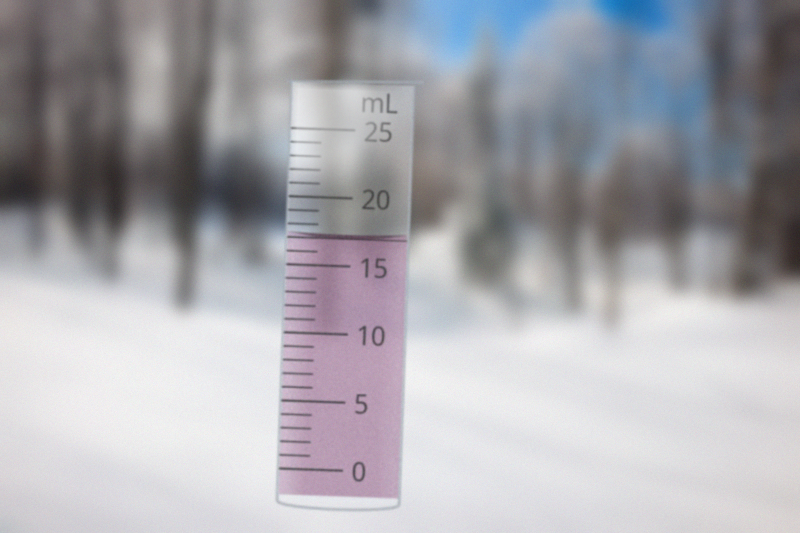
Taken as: 17 mL
